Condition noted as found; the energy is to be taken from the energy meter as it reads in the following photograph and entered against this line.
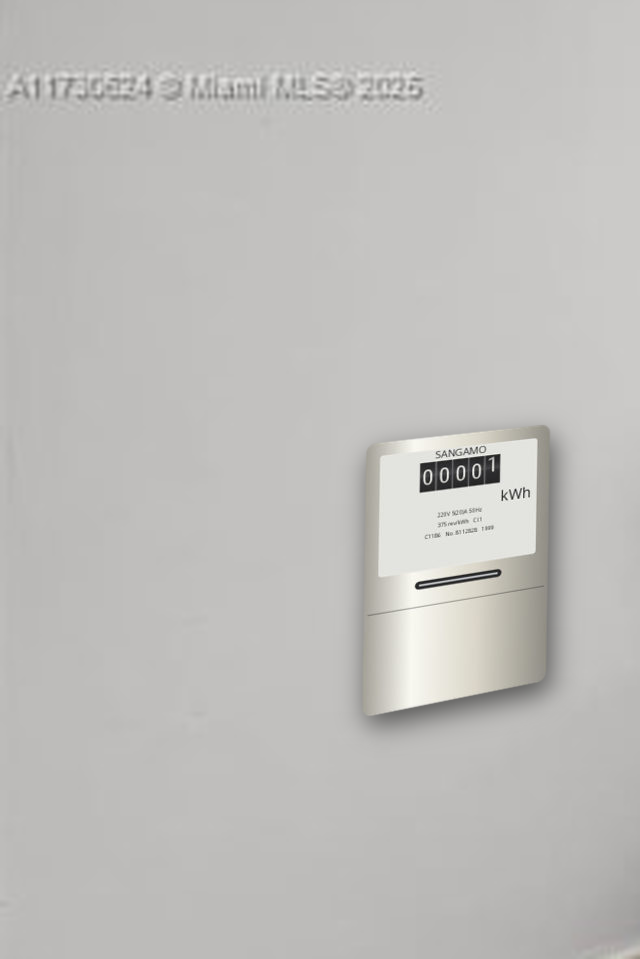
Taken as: 1 kWh
